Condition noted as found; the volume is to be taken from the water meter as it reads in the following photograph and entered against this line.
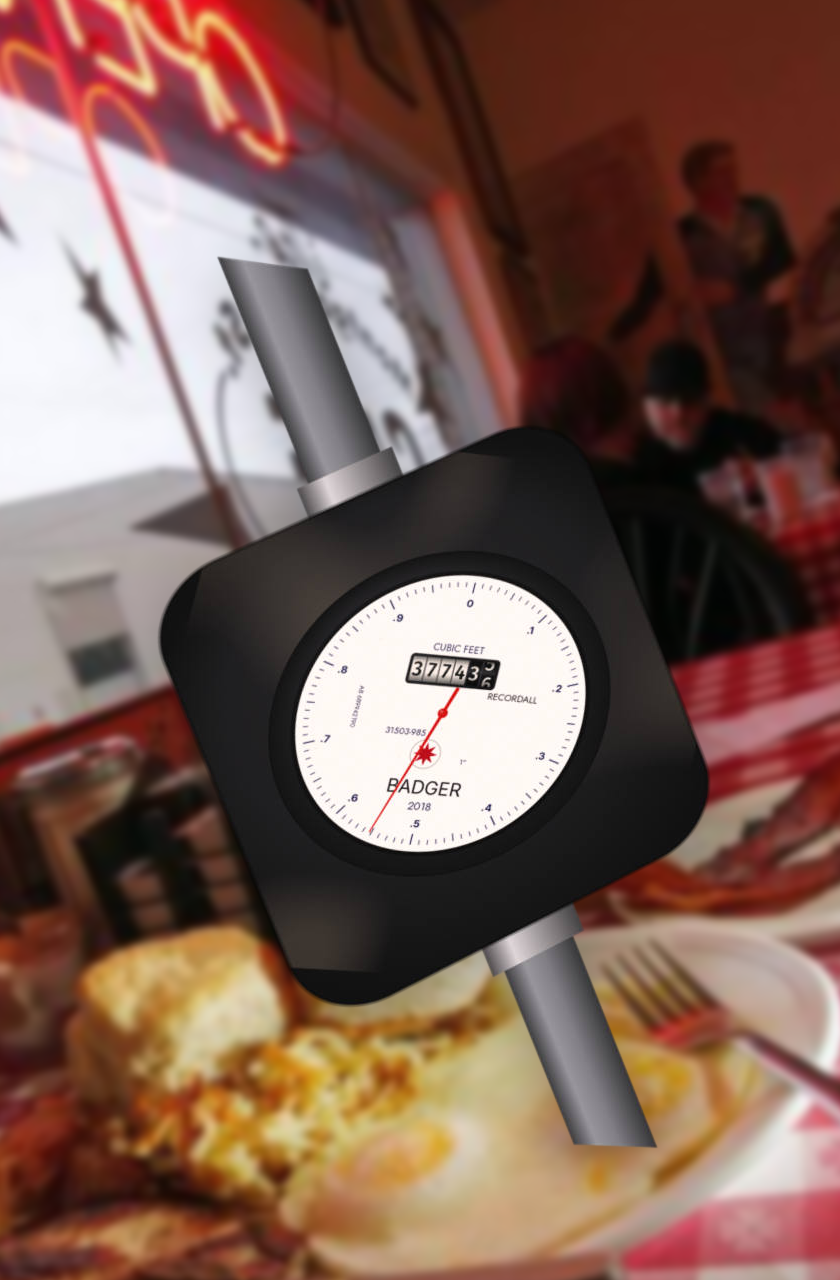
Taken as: 377435.55 ft³
